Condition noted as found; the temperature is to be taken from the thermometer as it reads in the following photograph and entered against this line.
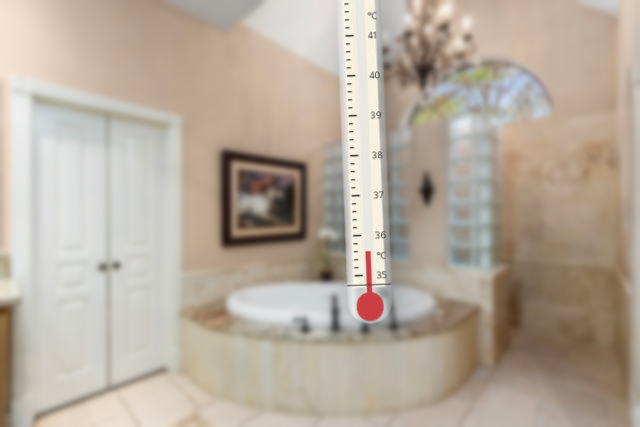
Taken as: 35.6 °C
